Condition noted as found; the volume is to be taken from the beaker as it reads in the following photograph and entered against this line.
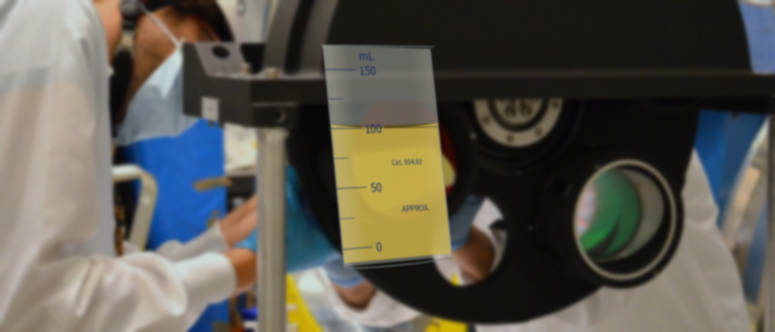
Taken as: 100 mL
